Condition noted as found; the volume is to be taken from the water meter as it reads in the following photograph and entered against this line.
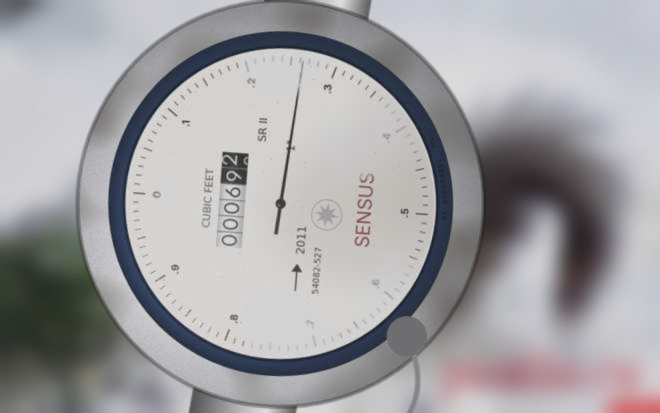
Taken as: 692.26 ft³
